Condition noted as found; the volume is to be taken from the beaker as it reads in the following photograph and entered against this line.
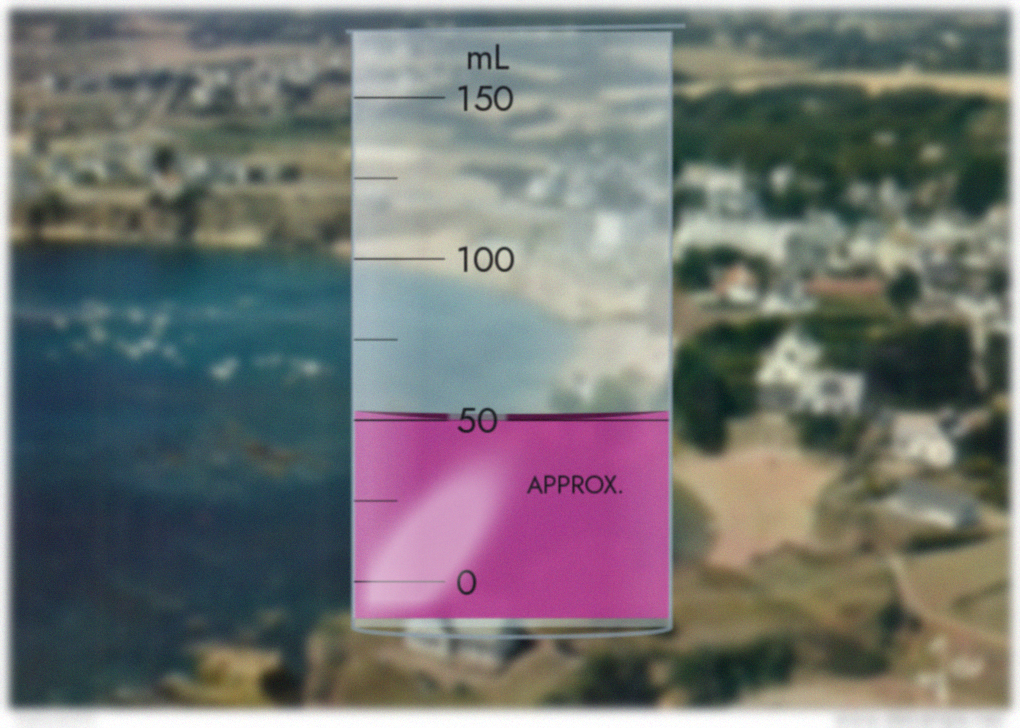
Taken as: 50 mL
